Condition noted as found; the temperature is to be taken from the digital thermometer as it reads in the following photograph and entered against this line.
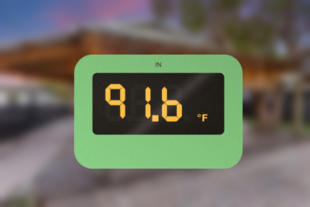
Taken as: 91.6 °F
